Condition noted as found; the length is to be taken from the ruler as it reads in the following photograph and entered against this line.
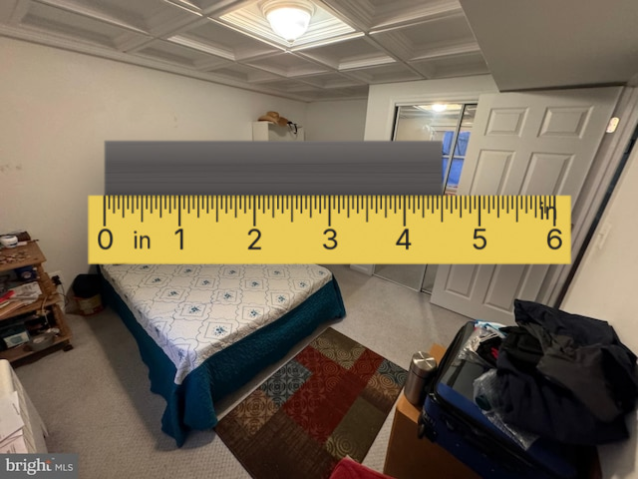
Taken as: 4.5 in
